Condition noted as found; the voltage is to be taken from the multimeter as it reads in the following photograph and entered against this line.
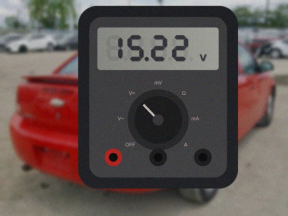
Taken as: 15.22 V
